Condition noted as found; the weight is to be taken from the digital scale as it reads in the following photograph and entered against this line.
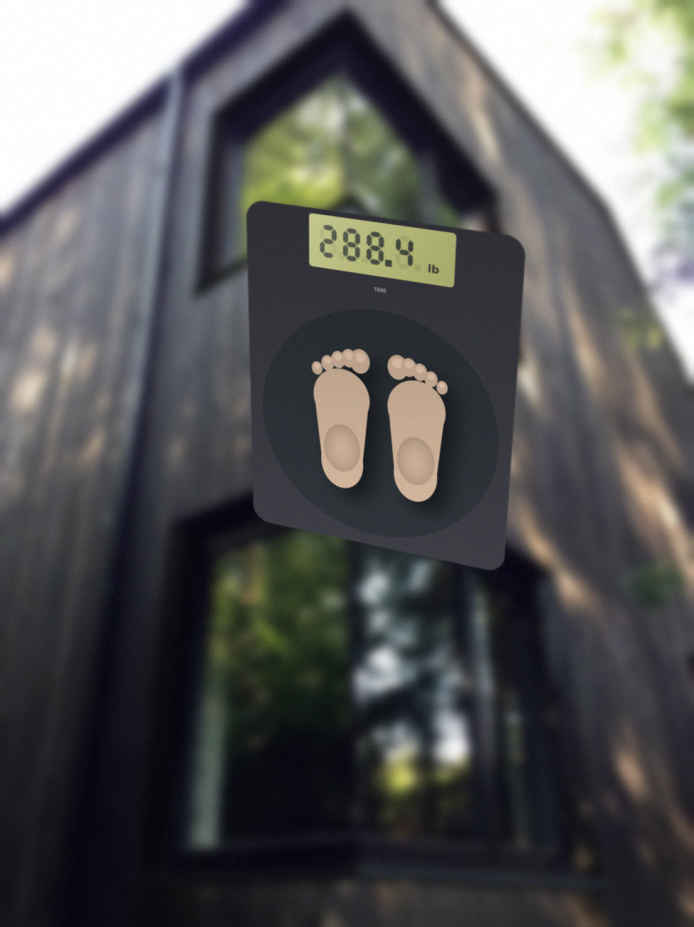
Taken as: 288.4 lb
